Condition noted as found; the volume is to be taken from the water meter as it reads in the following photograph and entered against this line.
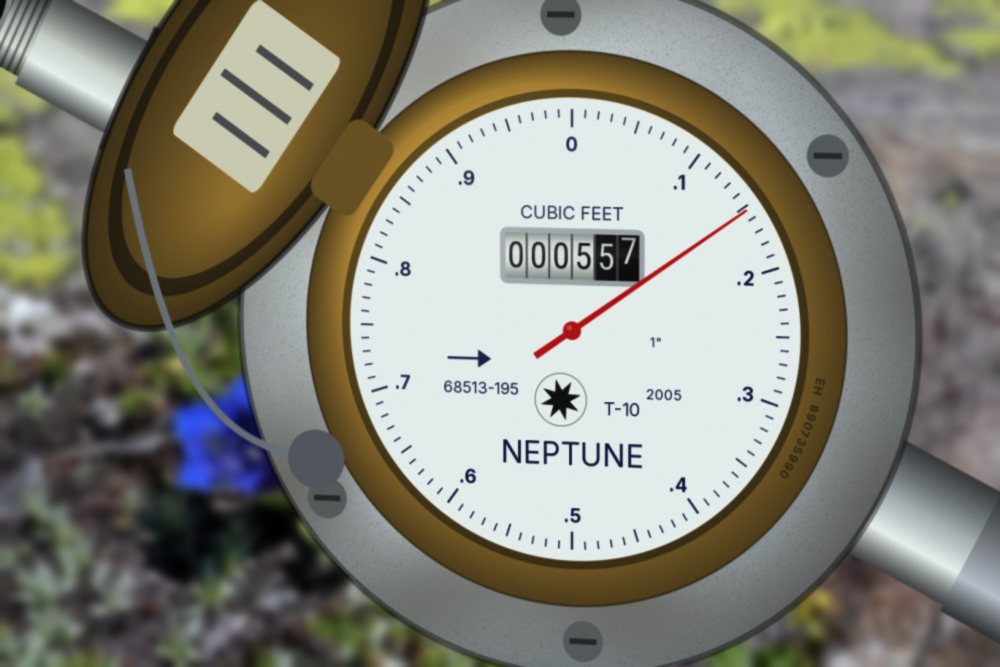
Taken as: 557.15 ft³
